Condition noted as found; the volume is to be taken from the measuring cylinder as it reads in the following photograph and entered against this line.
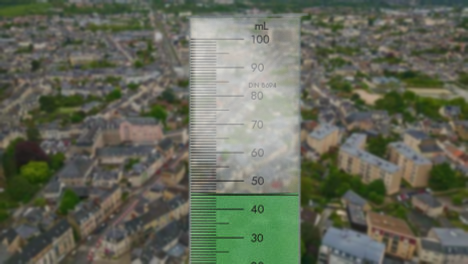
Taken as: 45 mL
